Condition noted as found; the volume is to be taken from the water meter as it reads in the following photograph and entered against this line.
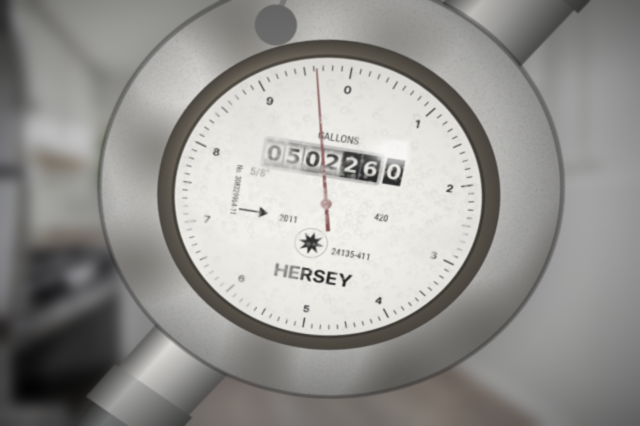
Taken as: 502259.6 gal
